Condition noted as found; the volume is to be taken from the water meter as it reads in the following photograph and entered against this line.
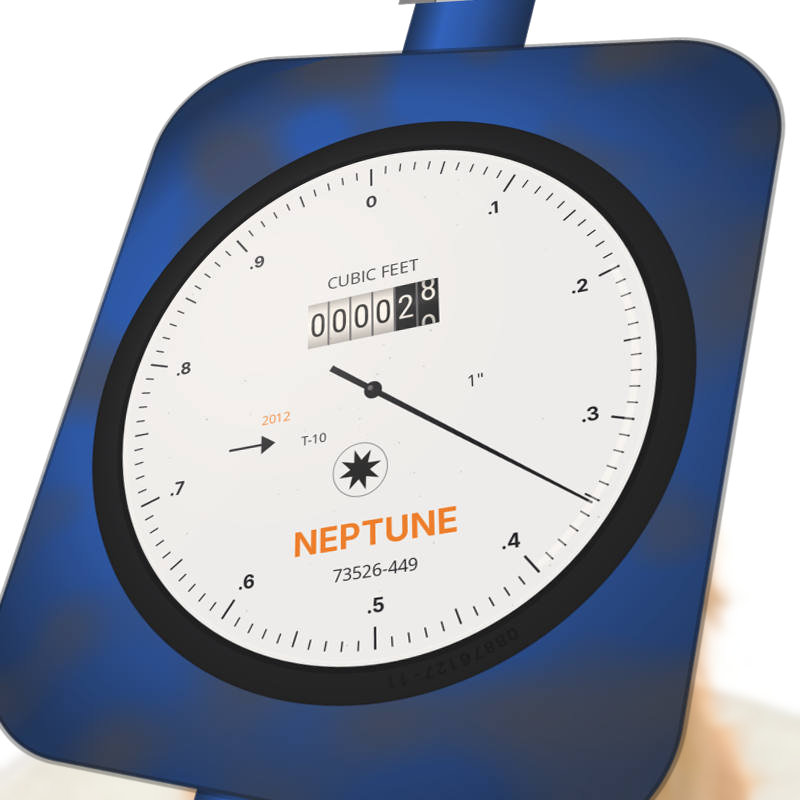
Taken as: 28.35 ft³
